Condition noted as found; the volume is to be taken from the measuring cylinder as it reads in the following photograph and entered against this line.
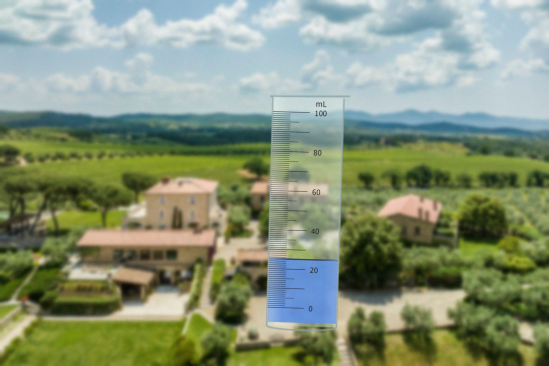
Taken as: 25 mL
